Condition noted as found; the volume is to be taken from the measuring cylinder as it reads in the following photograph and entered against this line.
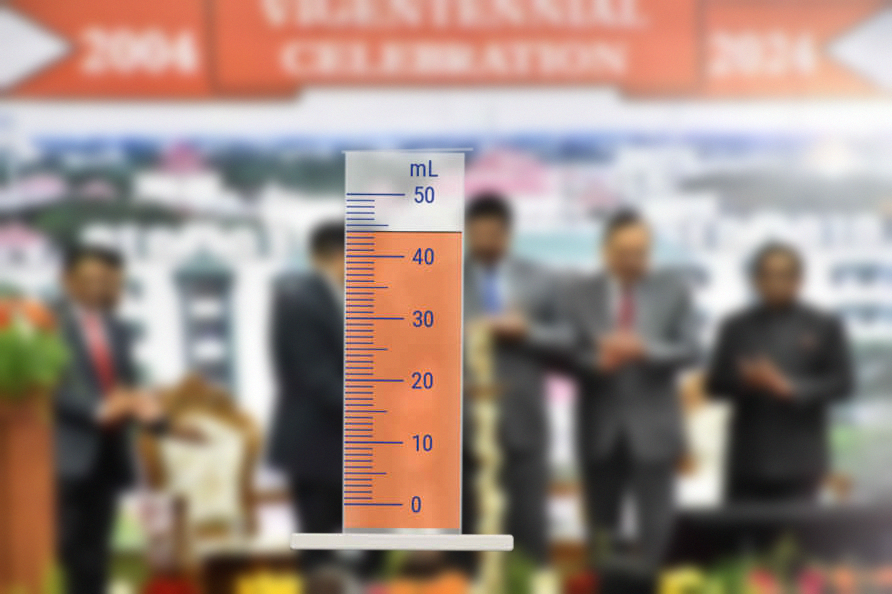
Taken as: 44 mL
